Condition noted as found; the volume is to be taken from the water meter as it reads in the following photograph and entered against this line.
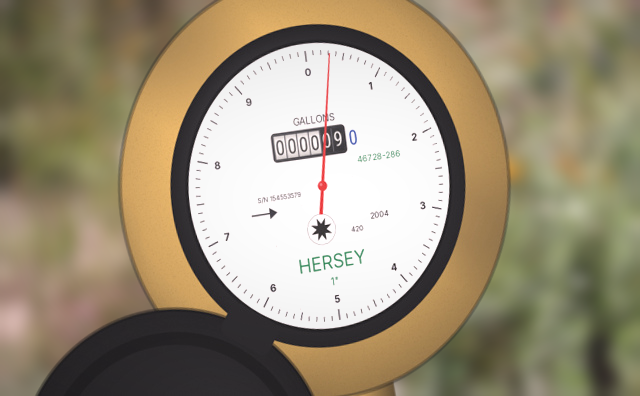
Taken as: 90.3 gal
